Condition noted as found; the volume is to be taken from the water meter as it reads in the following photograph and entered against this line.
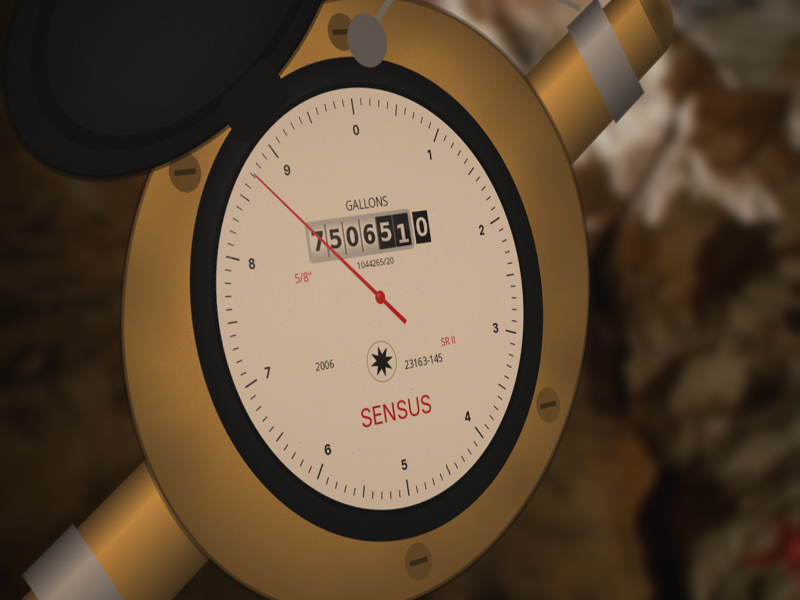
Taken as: 7506508.7 gal
